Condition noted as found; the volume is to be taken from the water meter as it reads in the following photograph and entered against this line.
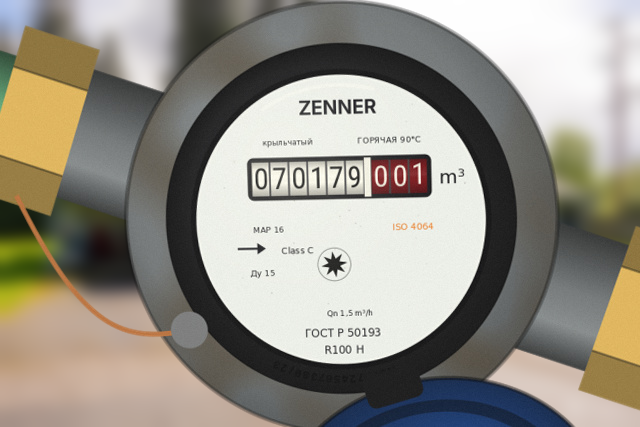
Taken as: 70179.001 m³
